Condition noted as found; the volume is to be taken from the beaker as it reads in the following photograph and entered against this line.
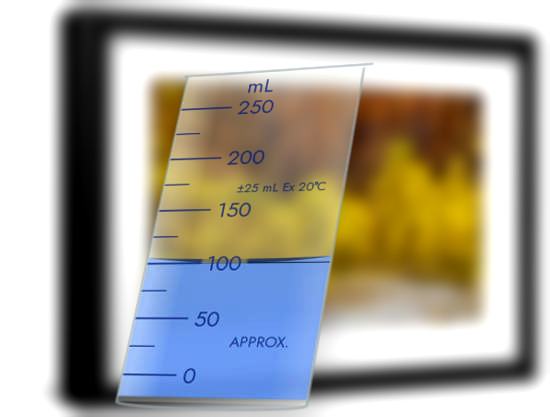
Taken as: 100 mL
